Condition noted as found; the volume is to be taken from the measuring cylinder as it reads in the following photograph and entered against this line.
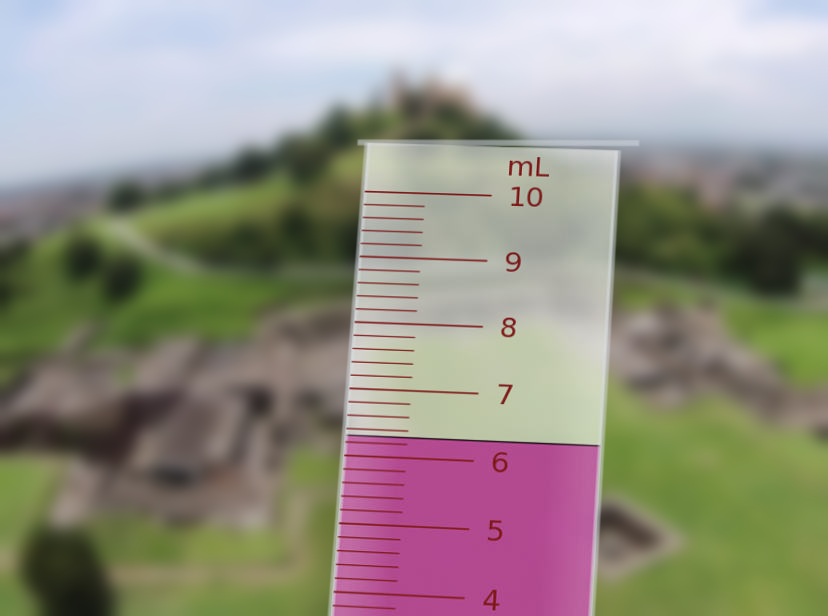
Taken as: 6.3 mL
